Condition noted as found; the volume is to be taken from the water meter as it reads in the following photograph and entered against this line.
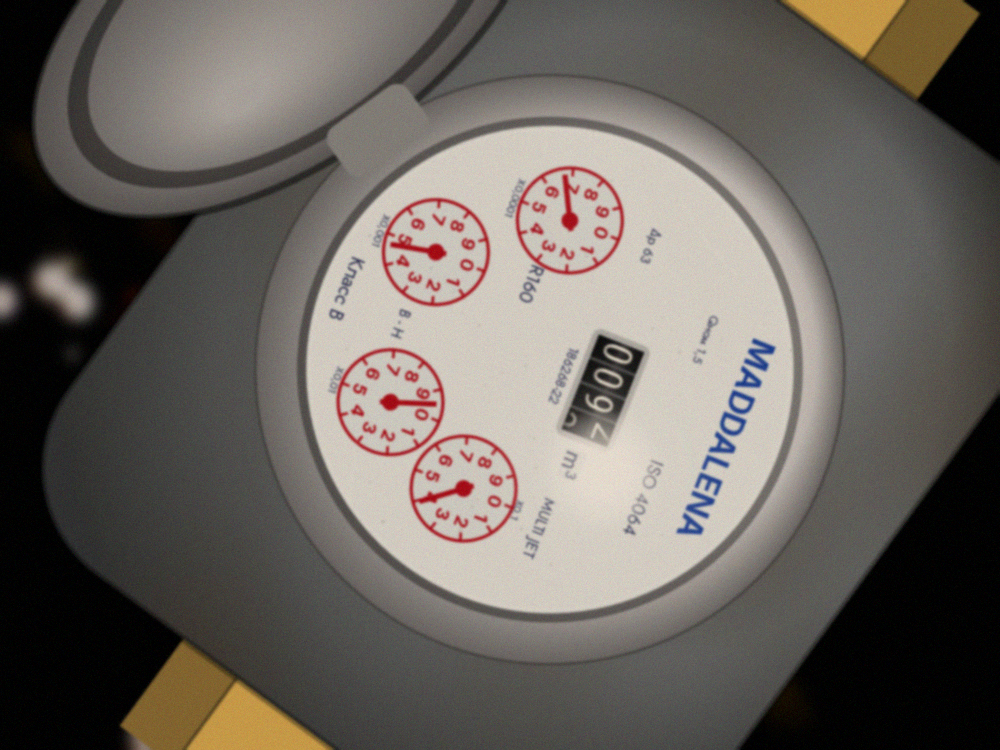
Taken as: 92.3946 m³
